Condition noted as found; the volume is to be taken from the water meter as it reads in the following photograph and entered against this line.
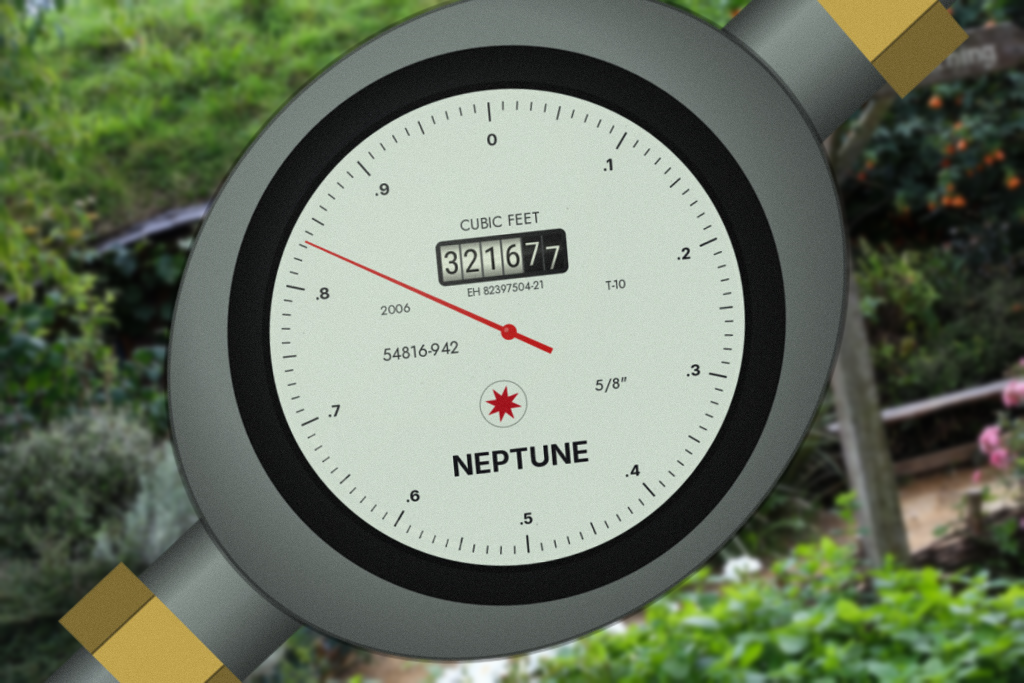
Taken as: 321676.83 ft³
